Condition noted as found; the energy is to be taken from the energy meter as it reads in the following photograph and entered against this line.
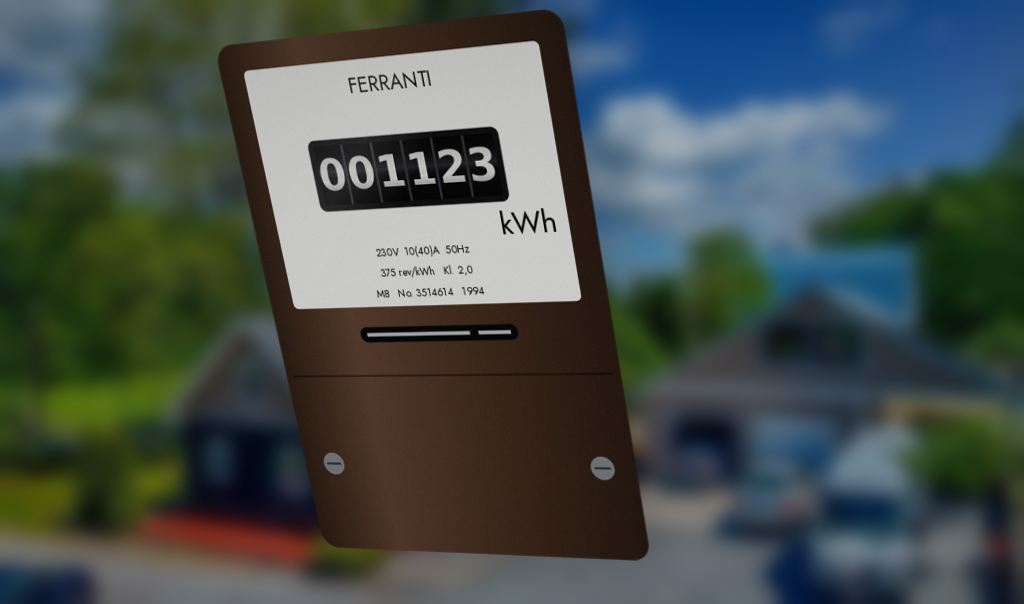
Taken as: 1123 kWh
